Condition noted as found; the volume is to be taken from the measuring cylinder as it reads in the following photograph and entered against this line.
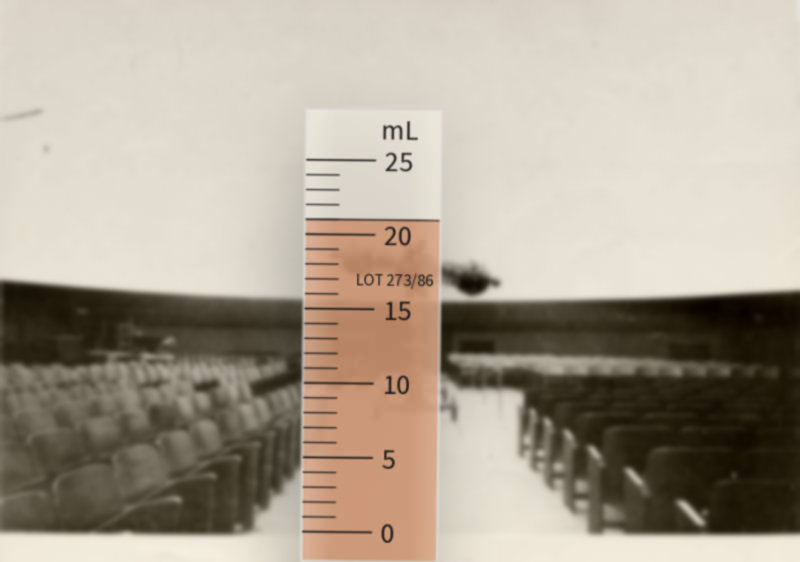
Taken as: 21 mL
